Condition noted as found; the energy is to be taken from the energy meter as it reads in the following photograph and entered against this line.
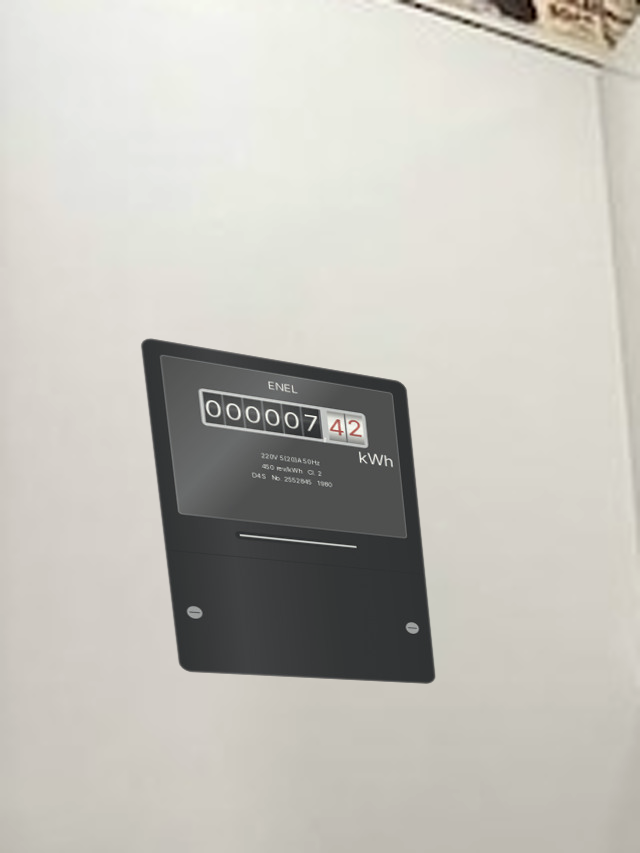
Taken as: 7.42 kWh
